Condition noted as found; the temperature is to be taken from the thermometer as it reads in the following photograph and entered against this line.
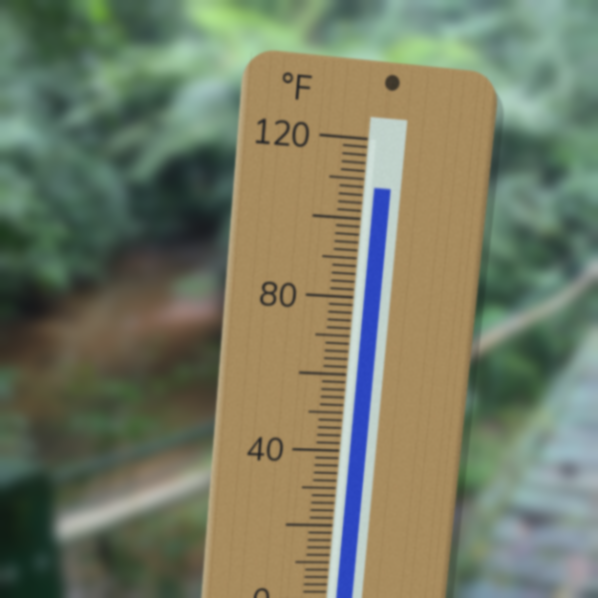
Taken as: 108 °F
